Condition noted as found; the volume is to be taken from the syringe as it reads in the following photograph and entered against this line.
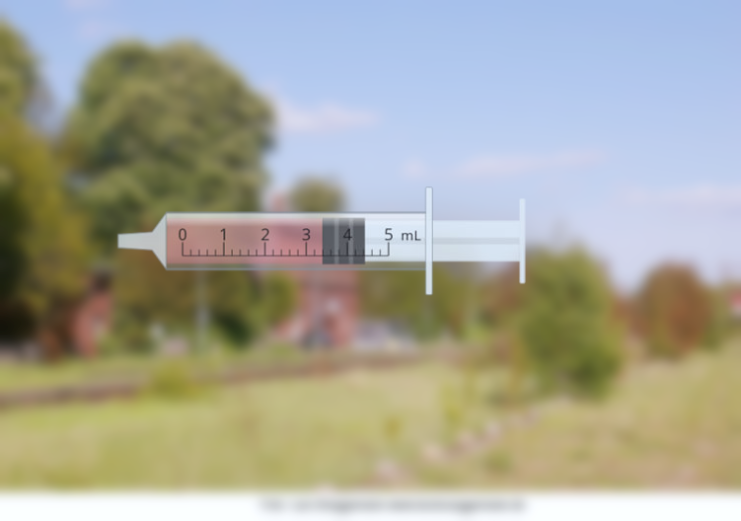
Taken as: 3.4 mL
